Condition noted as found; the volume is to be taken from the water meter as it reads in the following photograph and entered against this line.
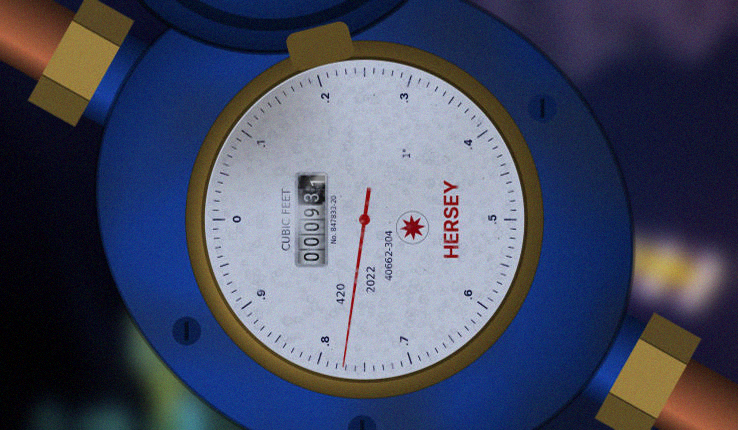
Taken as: 930.77 ft³
